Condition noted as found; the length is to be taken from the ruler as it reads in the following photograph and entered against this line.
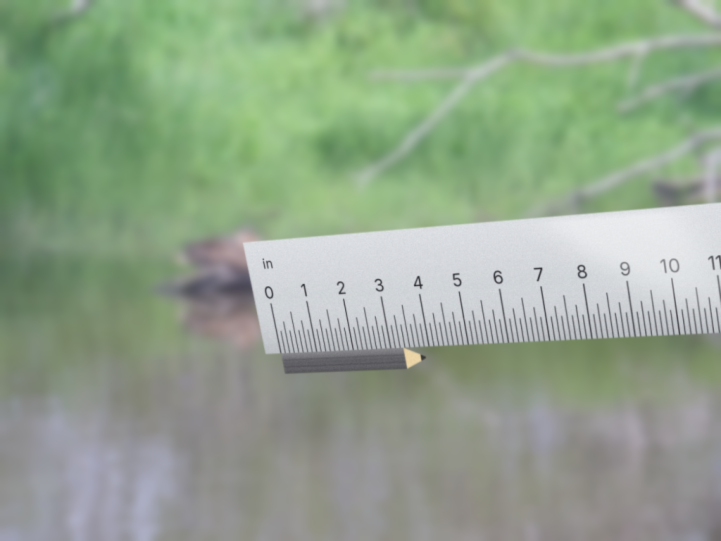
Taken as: 3.875 in
